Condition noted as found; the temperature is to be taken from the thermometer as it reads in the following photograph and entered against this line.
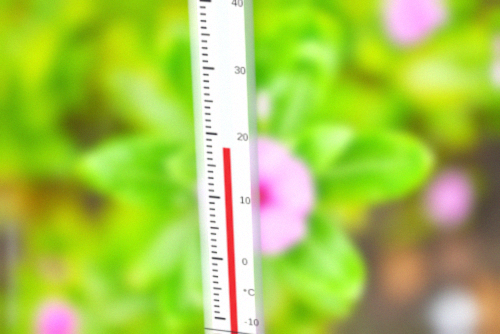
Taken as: 18 °C
